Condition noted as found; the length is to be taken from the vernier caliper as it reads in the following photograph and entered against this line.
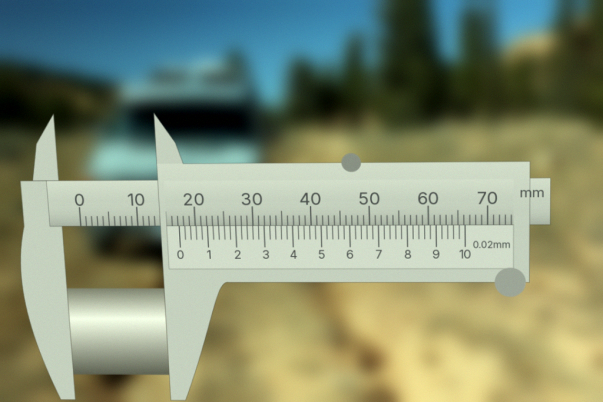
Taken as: 17.2 mm
